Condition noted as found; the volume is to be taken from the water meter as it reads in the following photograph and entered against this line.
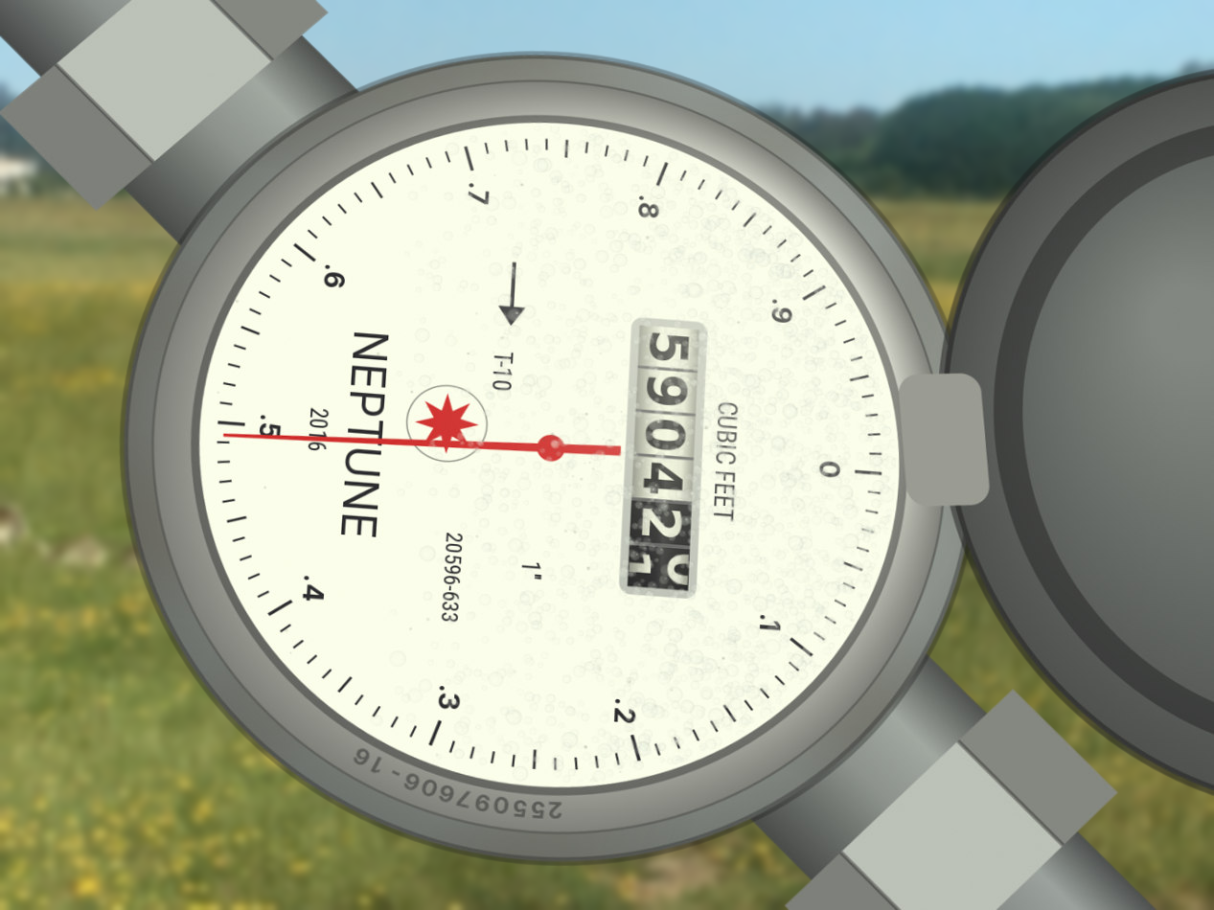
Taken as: 590420.49 ft³
